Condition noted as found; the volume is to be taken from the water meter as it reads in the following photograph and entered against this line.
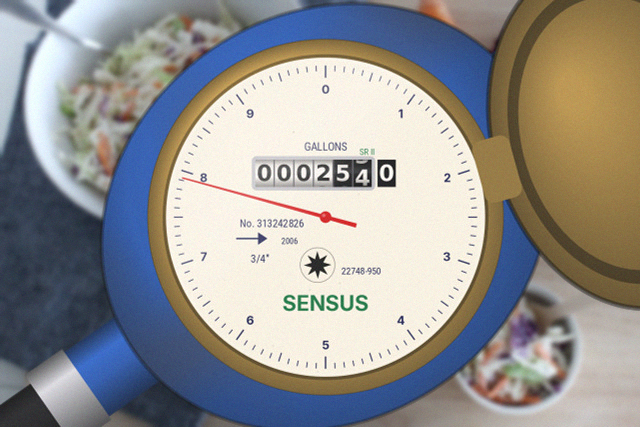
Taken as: 2537.9 gal
